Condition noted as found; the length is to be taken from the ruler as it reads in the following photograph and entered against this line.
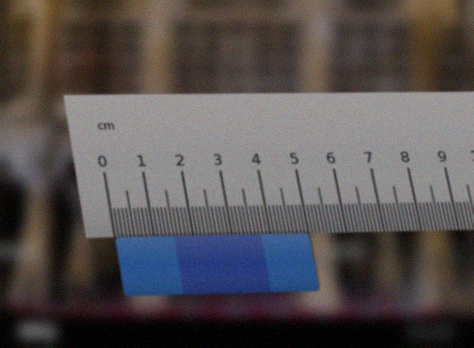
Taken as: 5 cm
